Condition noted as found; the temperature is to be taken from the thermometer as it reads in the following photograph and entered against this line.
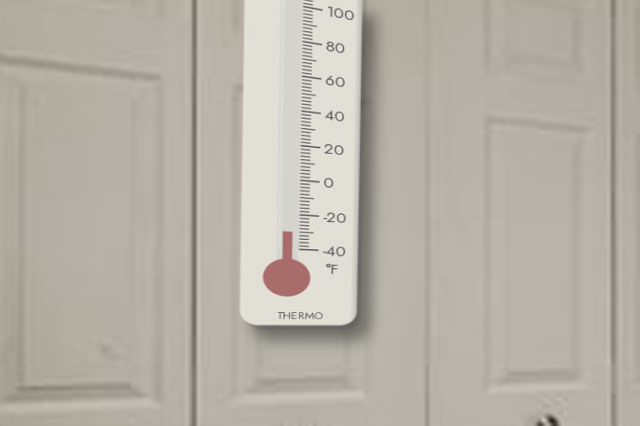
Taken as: -30 °F
